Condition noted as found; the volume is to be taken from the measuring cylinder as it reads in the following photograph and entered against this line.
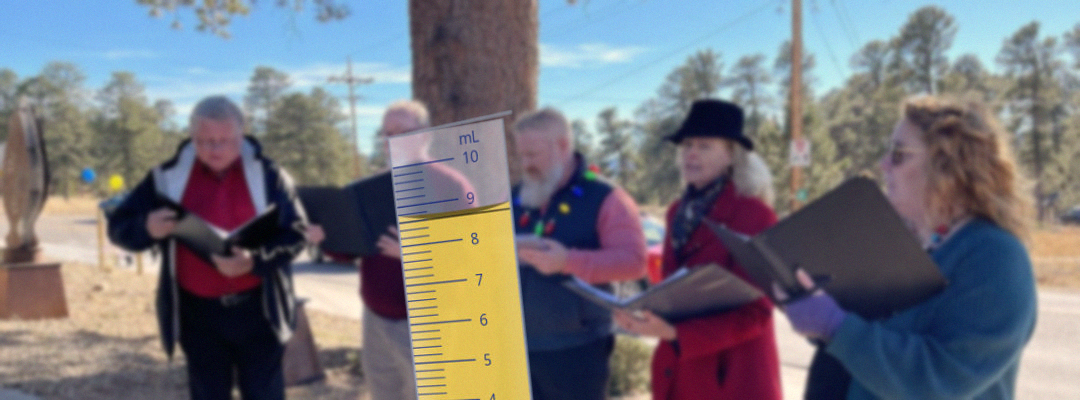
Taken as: 8.6 mL
